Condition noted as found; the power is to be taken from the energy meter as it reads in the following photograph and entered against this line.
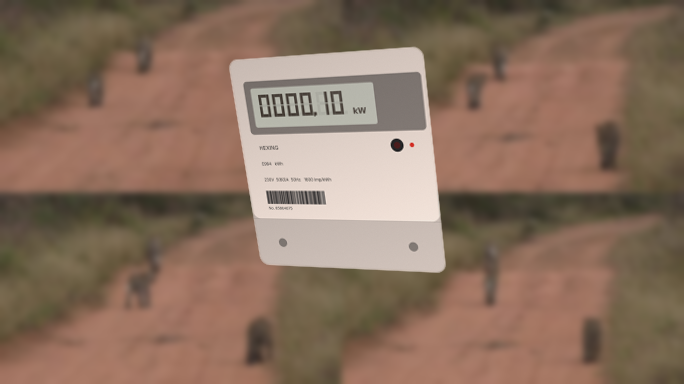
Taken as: 0.10 kW
